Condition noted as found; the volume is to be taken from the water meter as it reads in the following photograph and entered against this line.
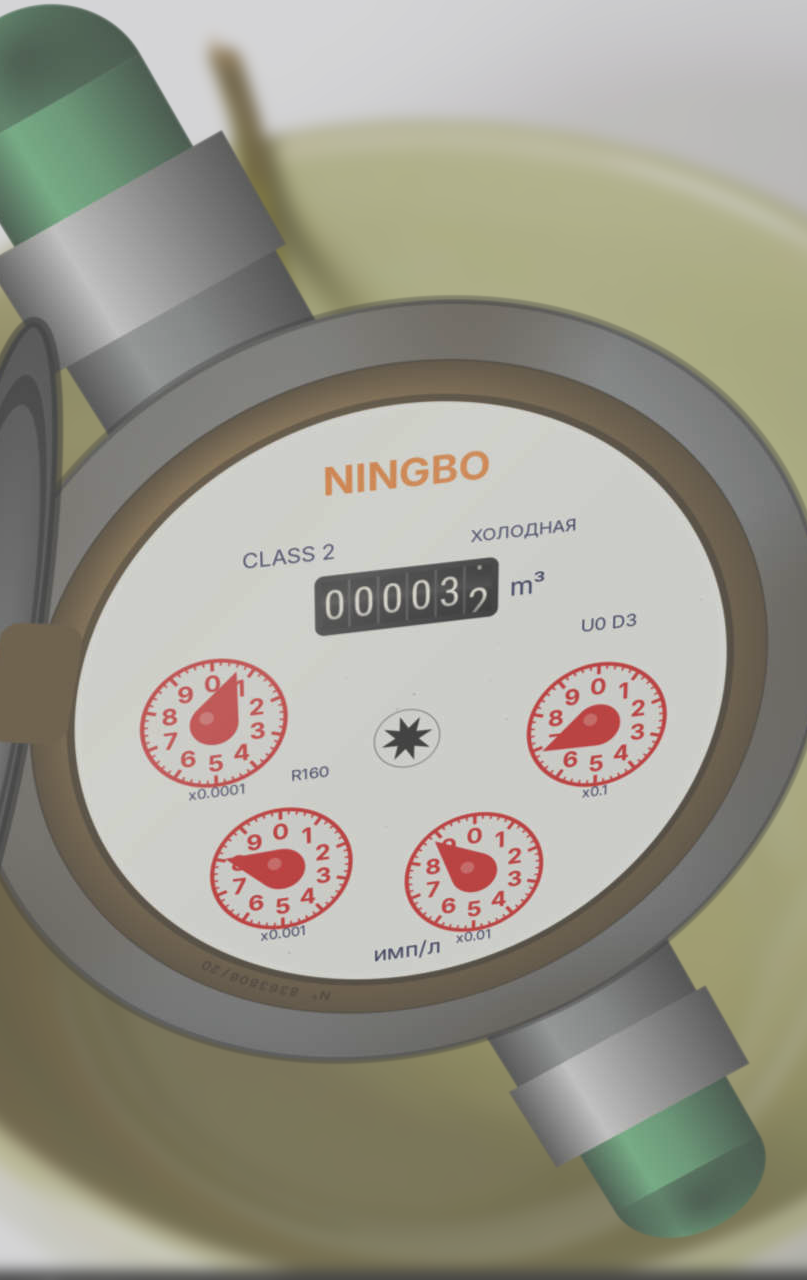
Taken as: 31.6880 m³
